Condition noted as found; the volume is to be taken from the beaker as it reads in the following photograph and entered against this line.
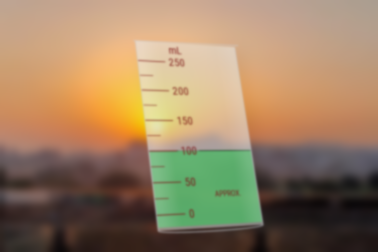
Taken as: 100 mL
